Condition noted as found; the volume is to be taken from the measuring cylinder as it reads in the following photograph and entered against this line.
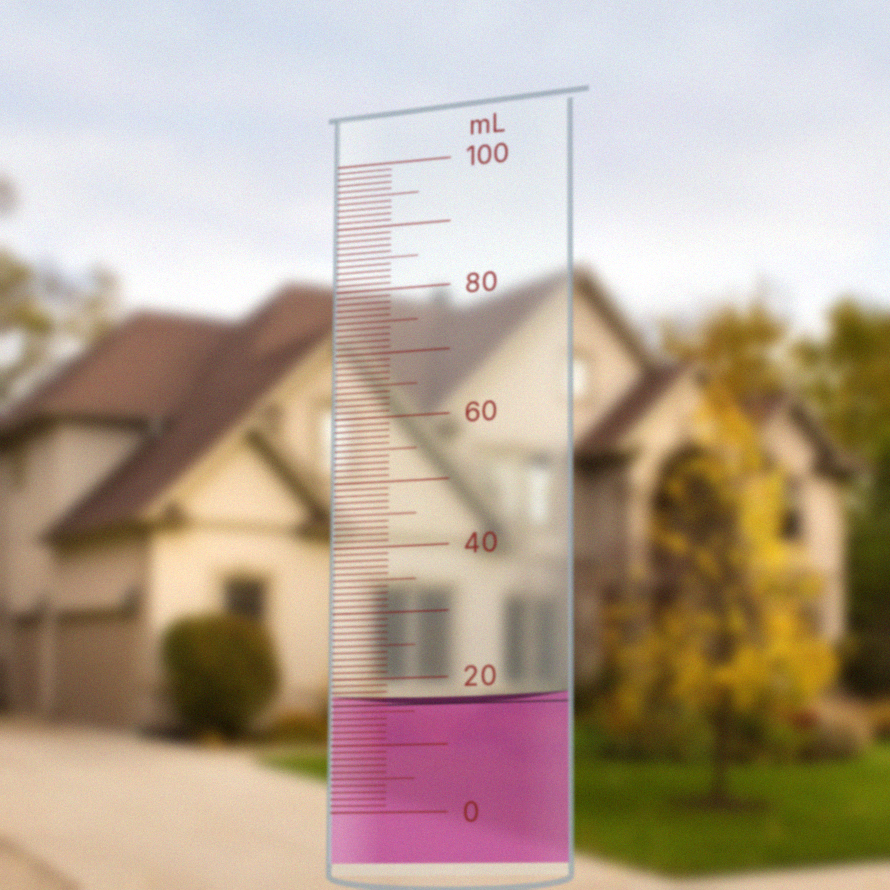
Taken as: 16 mL
